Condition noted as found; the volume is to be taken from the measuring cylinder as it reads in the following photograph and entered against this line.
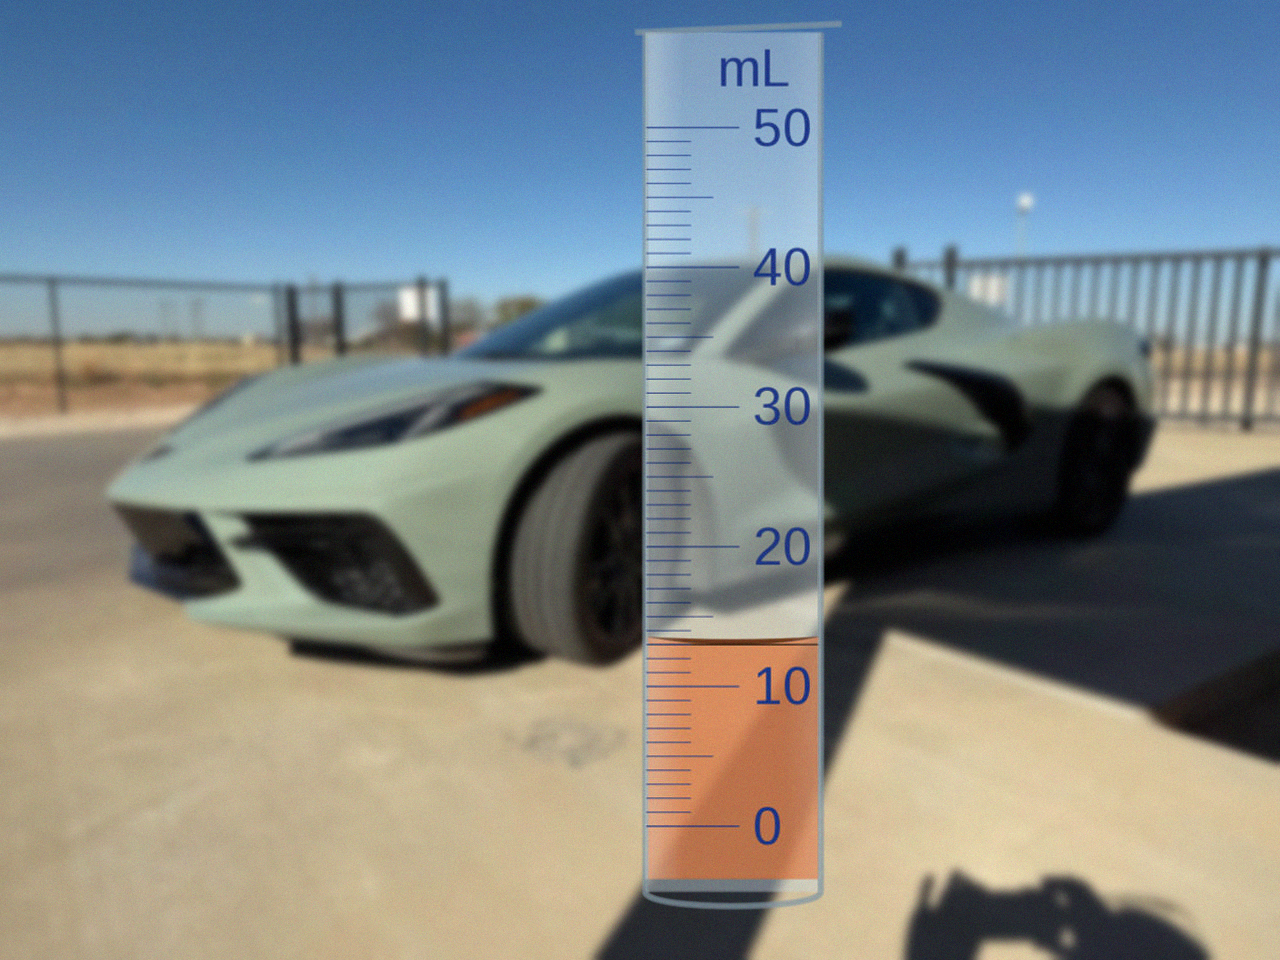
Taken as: 13 mL
